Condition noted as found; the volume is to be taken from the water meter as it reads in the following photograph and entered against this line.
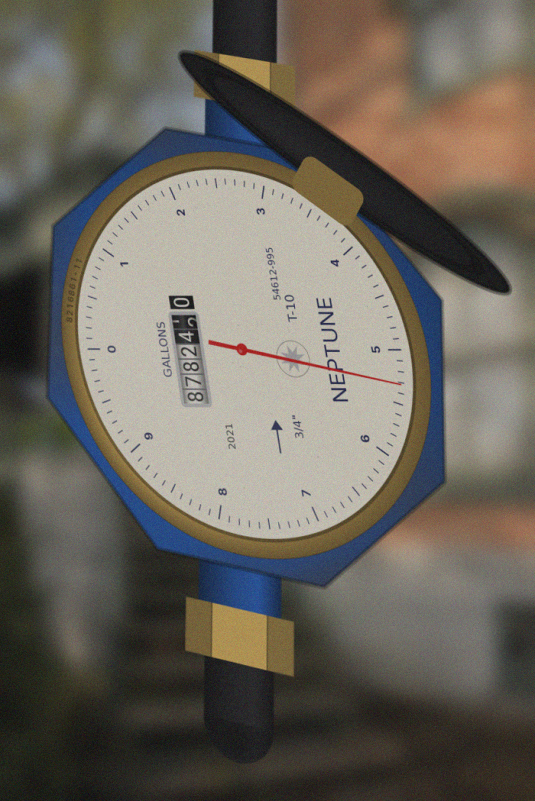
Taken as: 8782415.3 gal
